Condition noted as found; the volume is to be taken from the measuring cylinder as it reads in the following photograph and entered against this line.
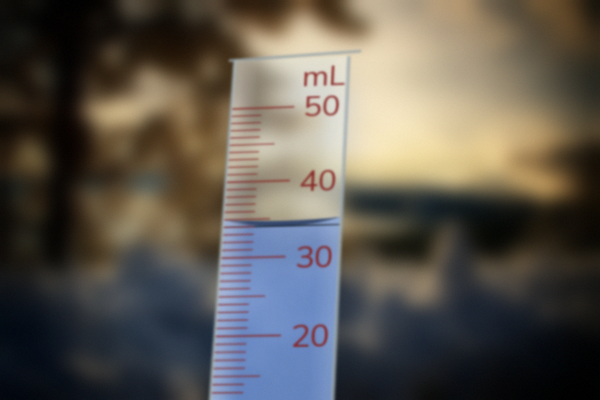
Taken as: 34 mL
